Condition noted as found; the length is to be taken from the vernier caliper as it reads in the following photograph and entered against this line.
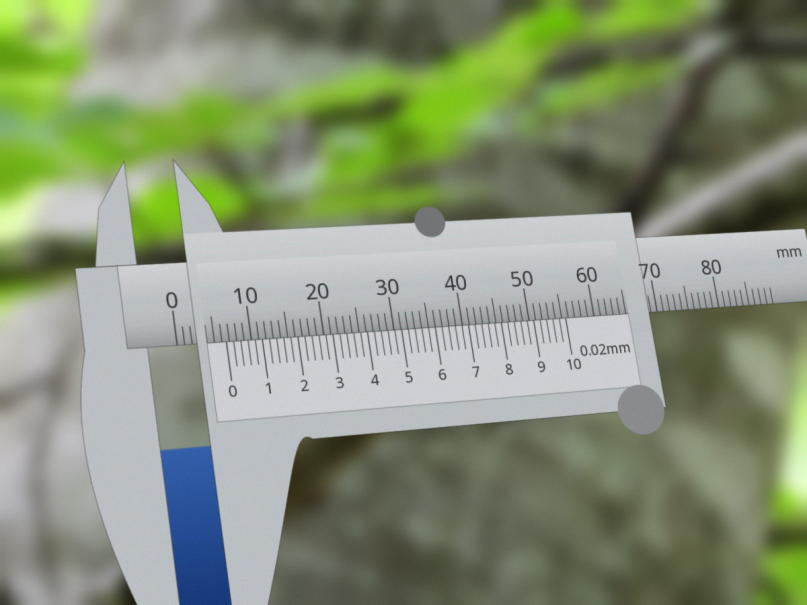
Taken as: 6.6 mm
